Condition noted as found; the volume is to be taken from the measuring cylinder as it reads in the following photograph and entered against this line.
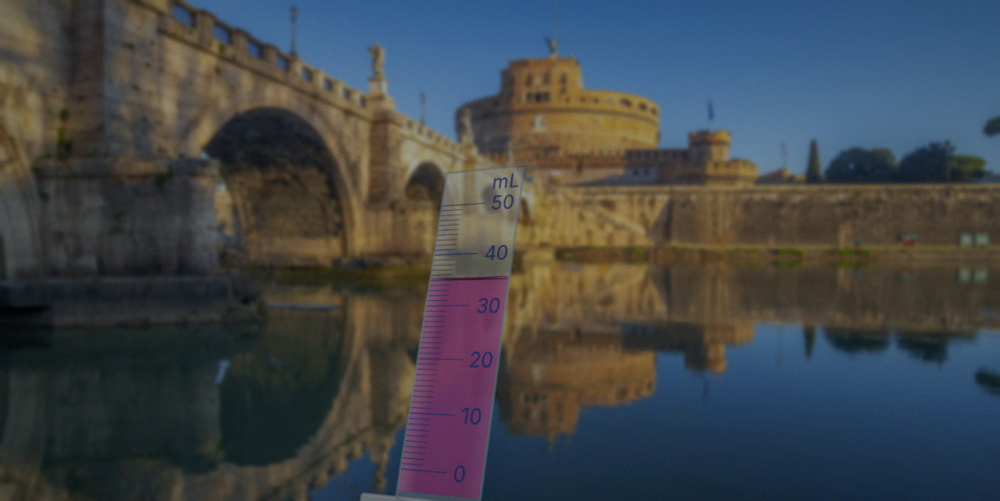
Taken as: 35 mL
